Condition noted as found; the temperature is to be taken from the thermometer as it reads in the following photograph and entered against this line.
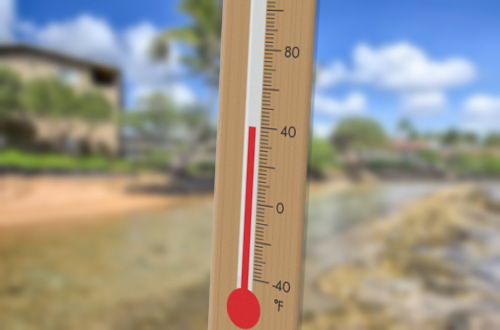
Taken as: 40 °F
